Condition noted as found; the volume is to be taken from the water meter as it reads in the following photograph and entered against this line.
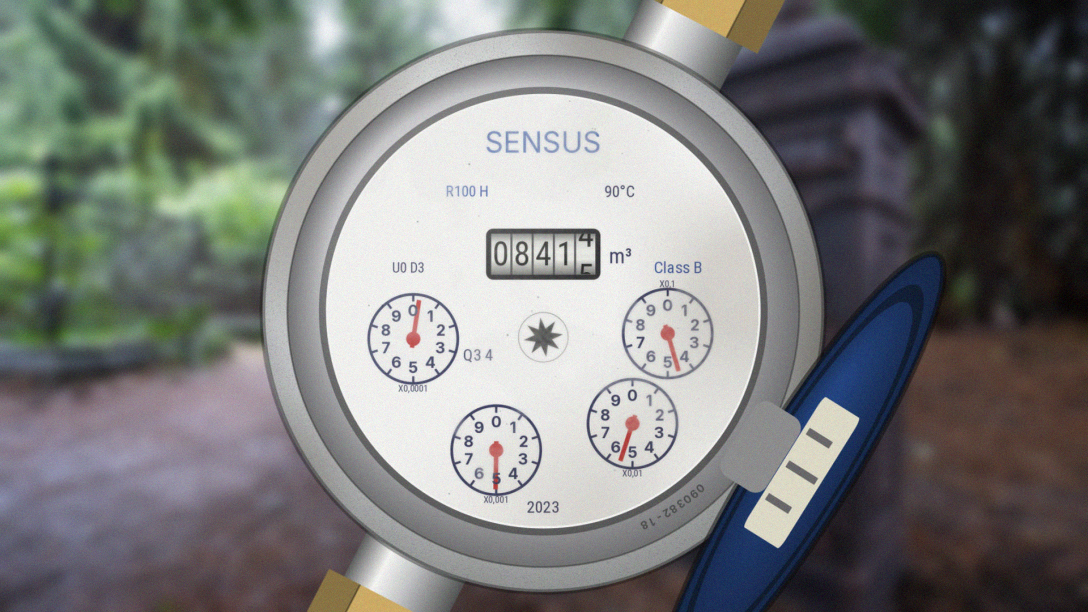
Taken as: 8414.4550 m³
